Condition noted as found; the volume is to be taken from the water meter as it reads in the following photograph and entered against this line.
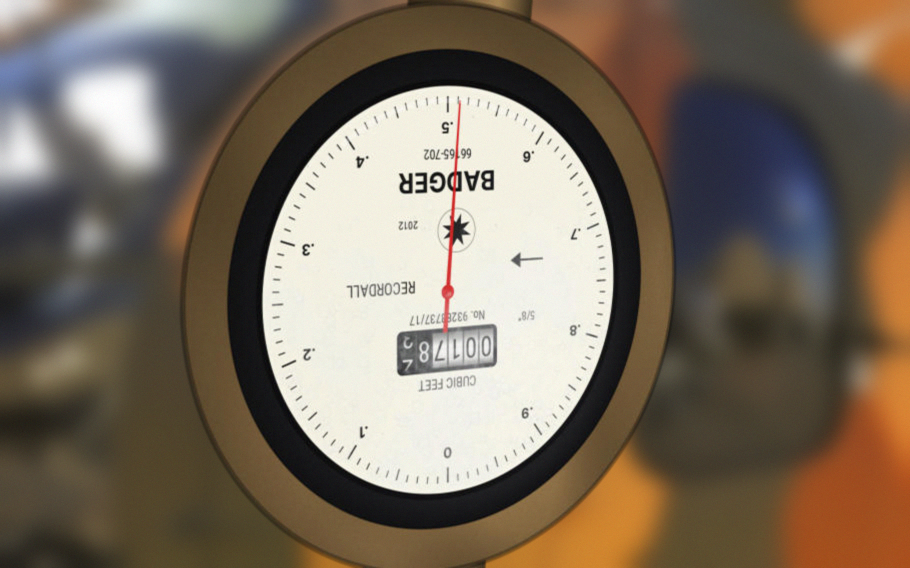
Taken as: 1782.51 ft³
